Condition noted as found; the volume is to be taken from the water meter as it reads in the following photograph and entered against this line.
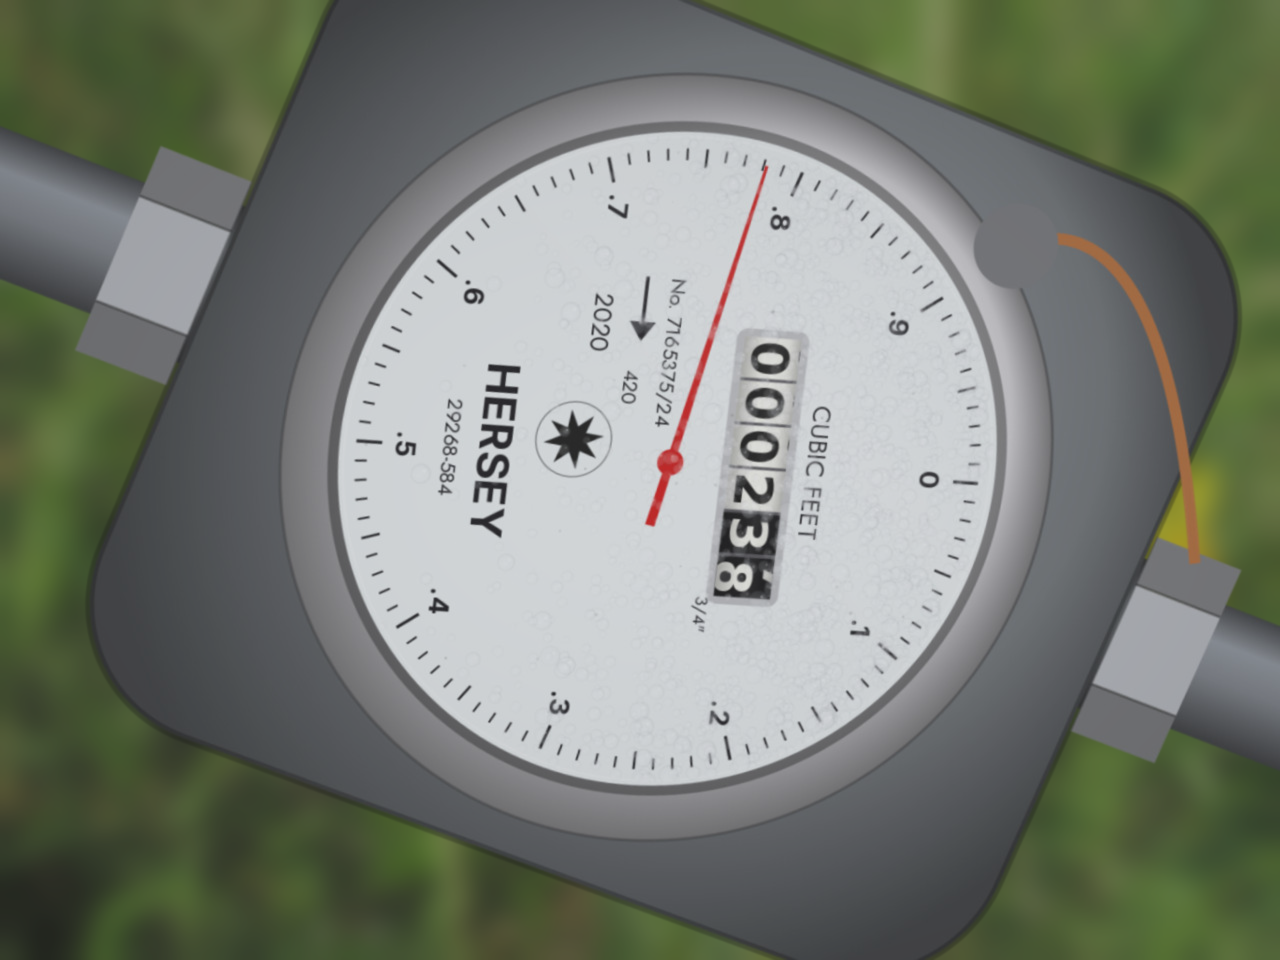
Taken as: 237.78 ft³
